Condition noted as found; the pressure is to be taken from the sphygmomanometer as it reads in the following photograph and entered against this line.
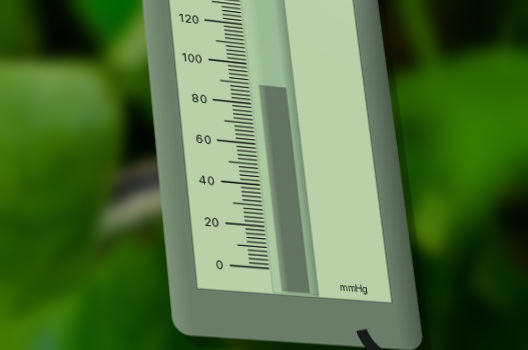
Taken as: 90 mmHg
